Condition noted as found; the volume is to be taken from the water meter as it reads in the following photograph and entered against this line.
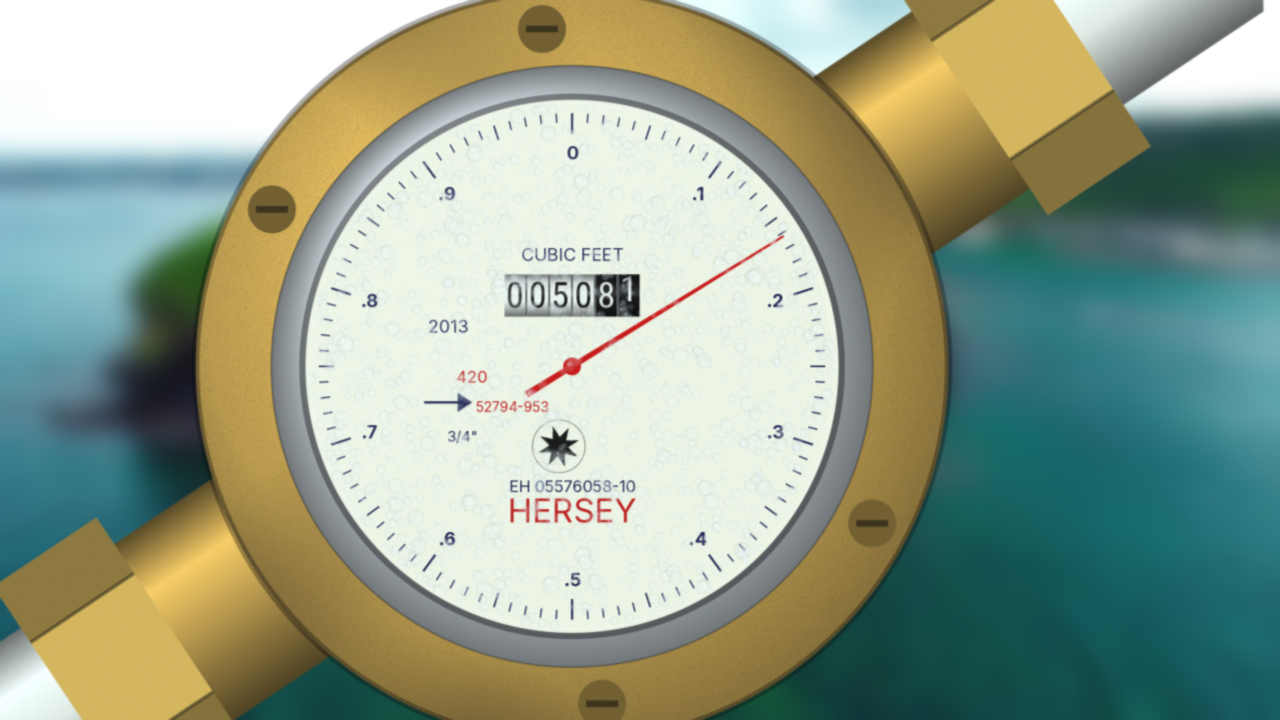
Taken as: 5081.16 ft³
